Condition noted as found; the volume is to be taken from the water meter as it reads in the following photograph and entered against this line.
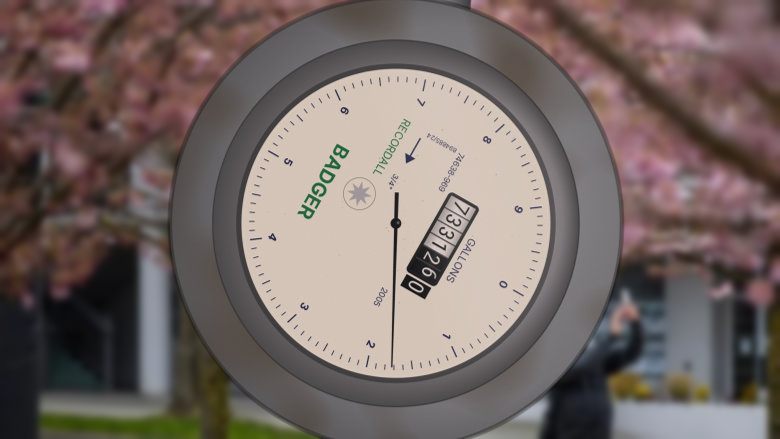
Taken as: 7331261.7 gal
